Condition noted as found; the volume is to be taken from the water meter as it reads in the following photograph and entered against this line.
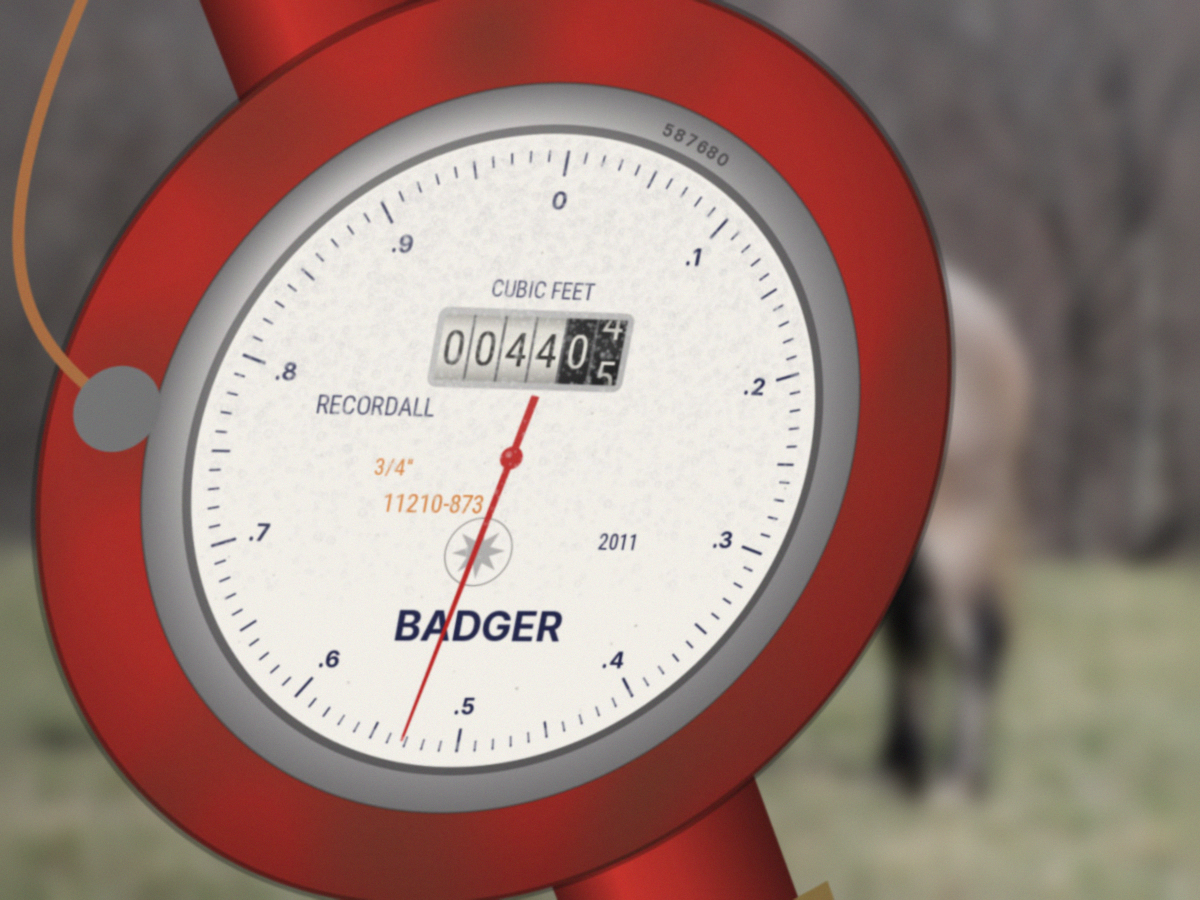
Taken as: 4404.53 ft³
